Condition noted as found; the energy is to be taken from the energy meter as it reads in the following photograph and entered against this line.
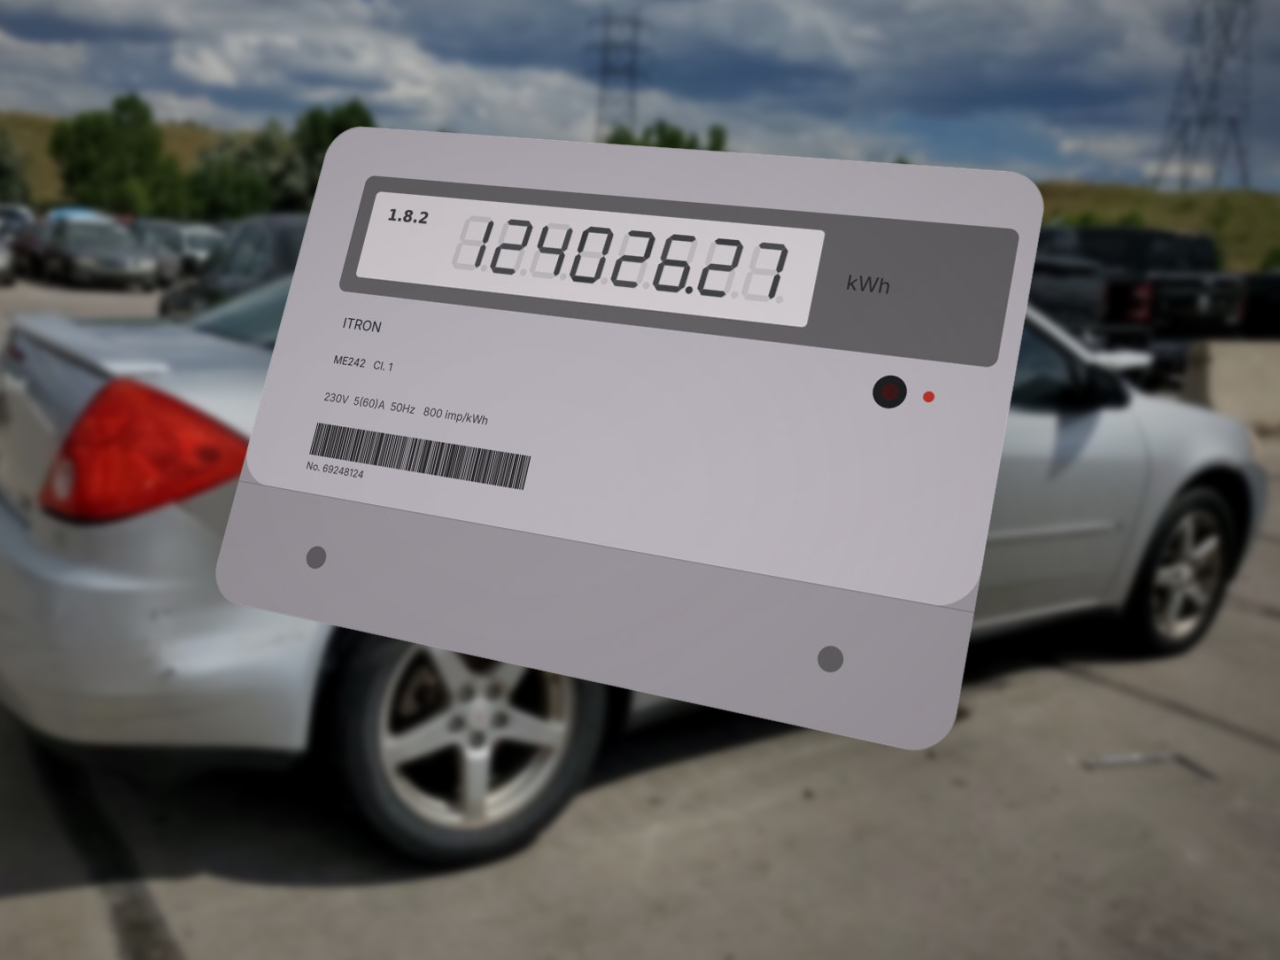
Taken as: 124026.27 kWh
